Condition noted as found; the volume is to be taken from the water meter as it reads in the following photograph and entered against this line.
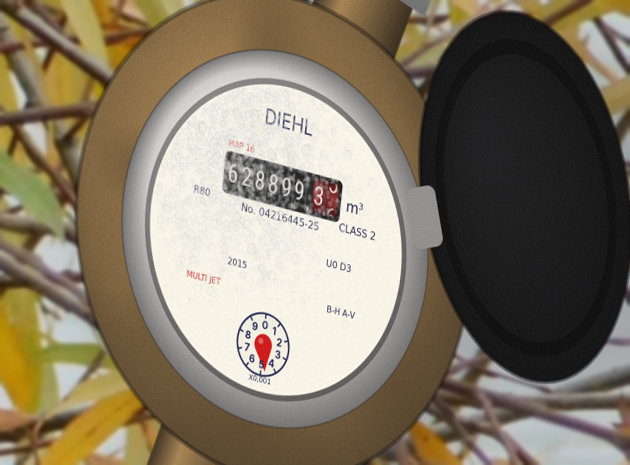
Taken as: 628899.354 m³
